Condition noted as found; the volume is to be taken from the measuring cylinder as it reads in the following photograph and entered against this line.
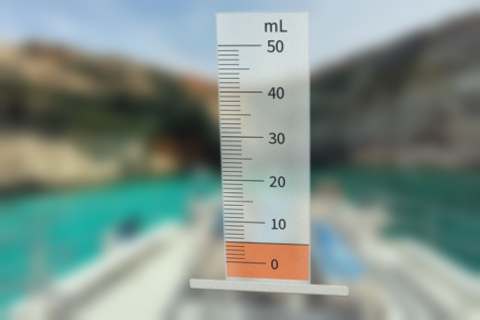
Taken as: 5 mL
